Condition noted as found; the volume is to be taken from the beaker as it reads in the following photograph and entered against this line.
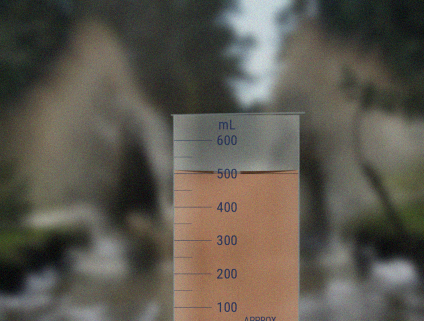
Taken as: 500 mL
